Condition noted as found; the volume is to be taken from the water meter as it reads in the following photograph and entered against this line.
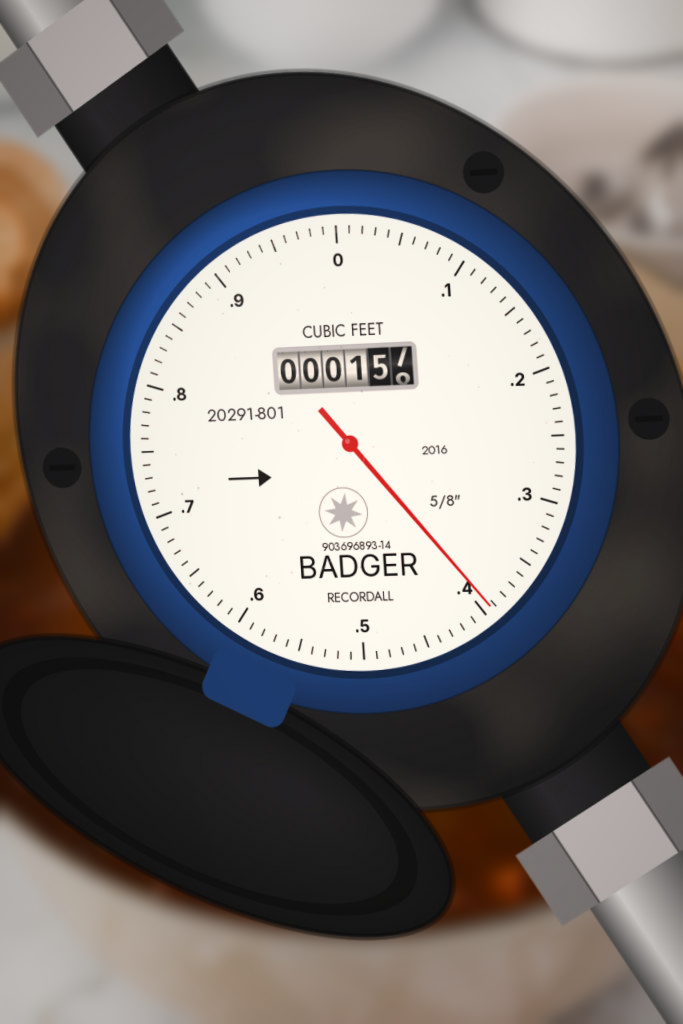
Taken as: 157.39 ft³
